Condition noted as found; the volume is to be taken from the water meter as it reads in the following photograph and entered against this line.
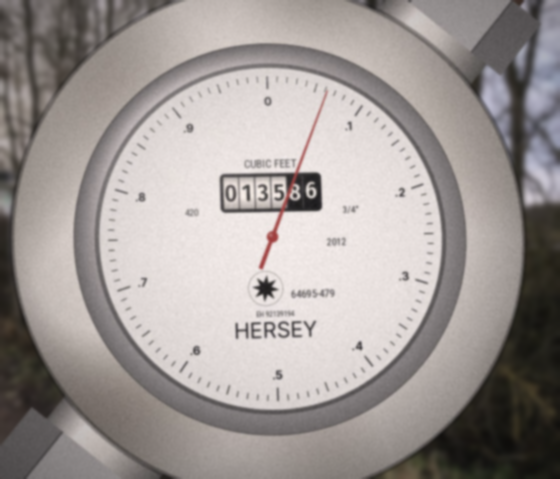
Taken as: 13586.06 ft³
